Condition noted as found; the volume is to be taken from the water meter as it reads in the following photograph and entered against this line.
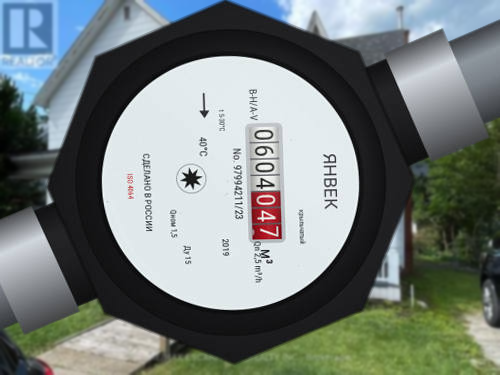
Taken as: 604.047 m³
